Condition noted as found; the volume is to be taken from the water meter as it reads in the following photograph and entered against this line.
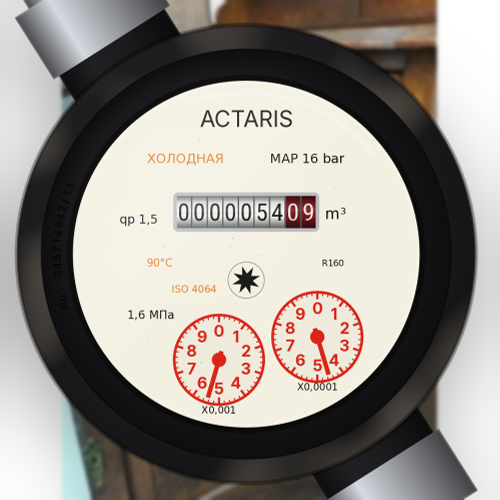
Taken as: 54.0954 m³
